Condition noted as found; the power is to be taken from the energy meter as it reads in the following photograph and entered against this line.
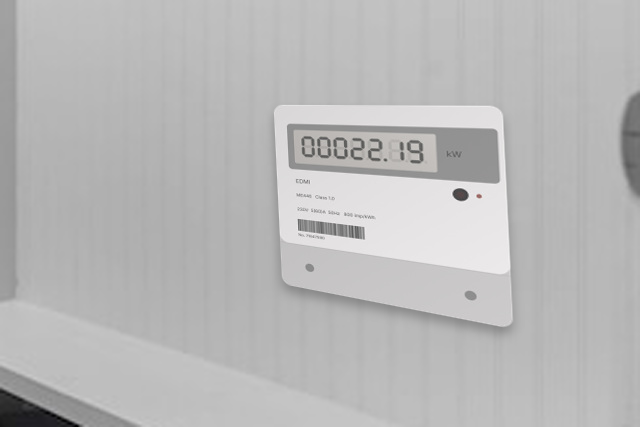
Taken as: 22.19 kW
